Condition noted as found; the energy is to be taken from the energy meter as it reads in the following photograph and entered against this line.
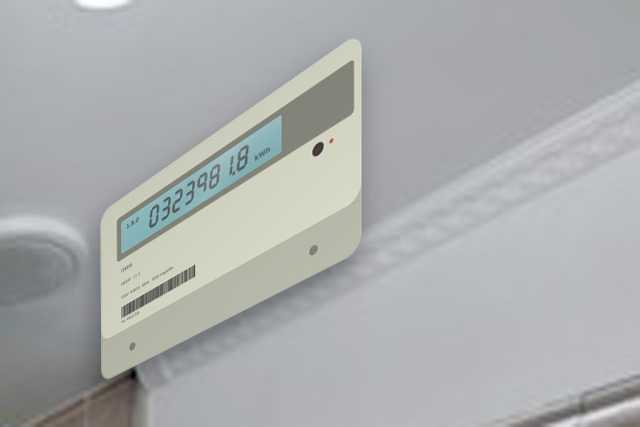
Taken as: 323981.8 kWh
